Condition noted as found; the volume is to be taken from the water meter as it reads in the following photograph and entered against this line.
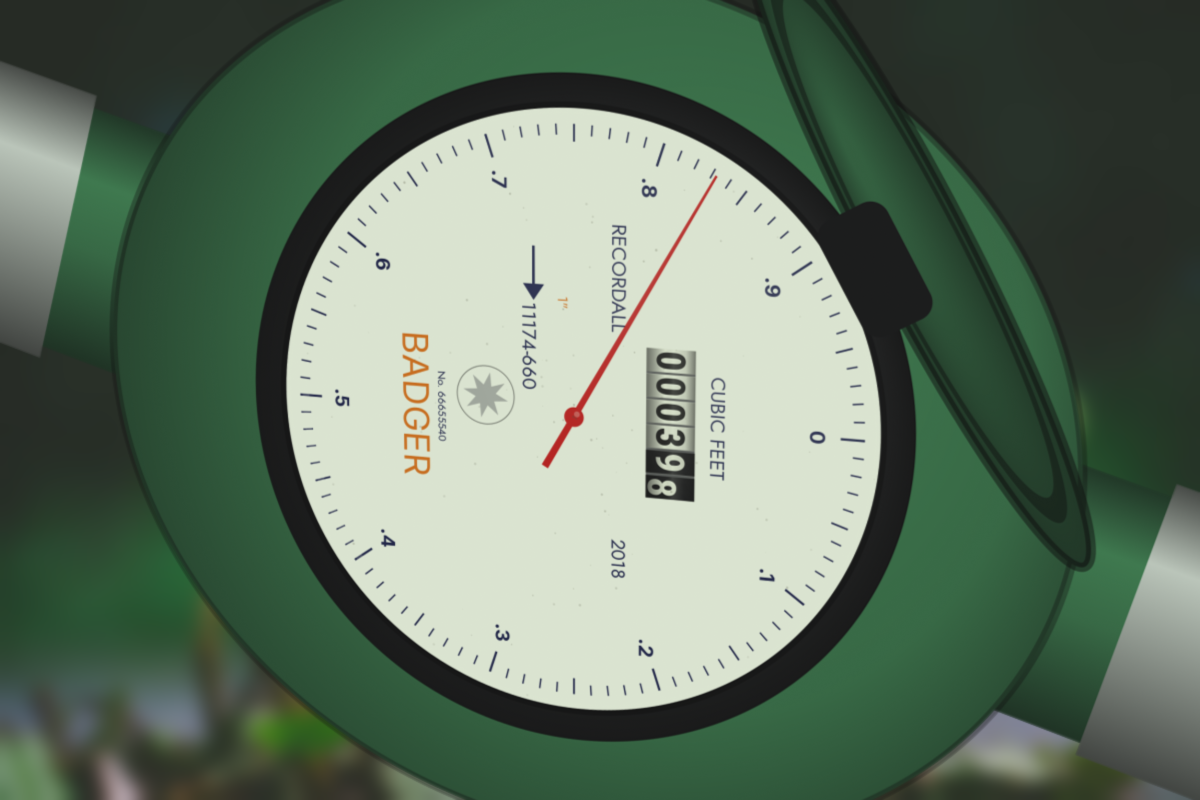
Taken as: 397.83 ft³
